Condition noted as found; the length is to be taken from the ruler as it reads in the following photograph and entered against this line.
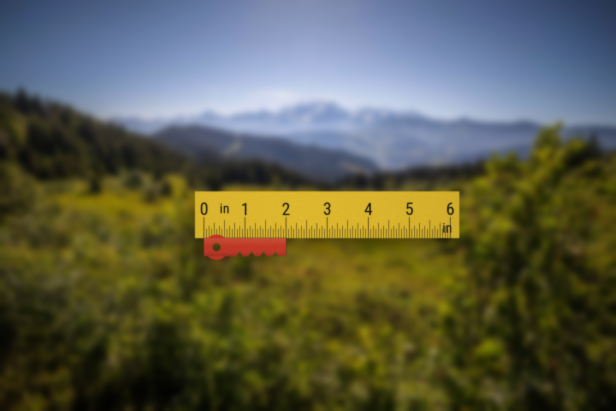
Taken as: 2 in
